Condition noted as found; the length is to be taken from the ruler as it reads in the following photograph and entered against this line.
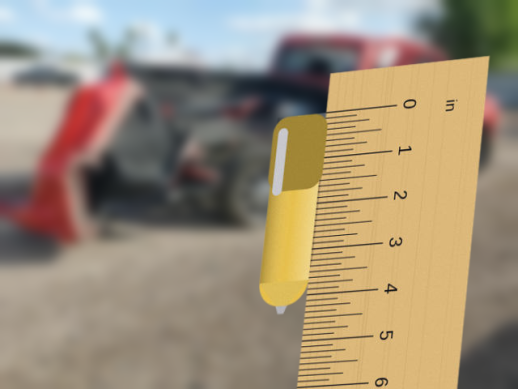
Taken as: 4.375 in
